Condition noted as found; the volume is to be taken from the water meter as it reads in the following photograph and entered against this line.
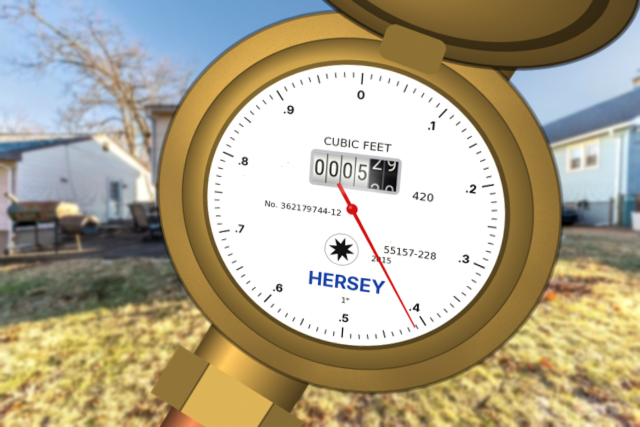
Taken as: 529.41 ft³
